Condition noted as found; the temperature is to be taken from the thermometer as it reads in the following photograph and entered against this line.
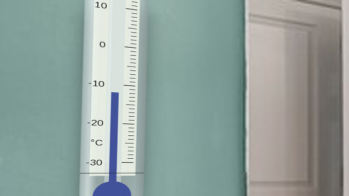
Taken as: -12 °C
